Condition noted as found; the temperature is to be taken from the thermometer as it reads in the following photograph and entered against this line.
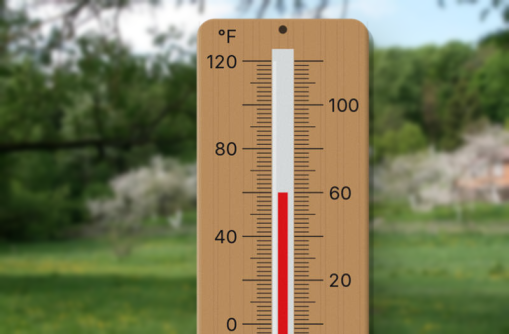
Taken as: 60 °F
